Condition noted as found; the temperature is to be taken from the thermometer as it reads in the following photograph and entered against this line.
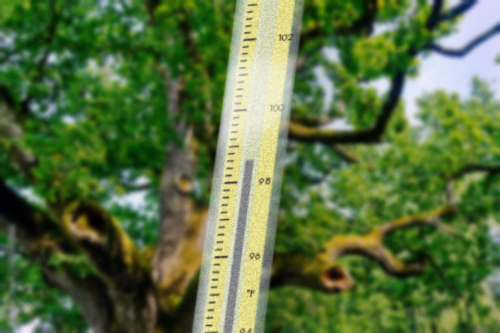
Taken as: 98.6 °F
